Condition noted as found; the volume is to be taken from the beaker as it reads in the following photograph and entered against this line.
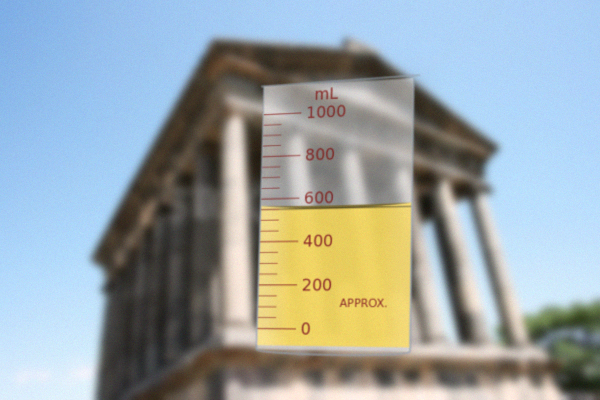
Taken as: 550 mL
